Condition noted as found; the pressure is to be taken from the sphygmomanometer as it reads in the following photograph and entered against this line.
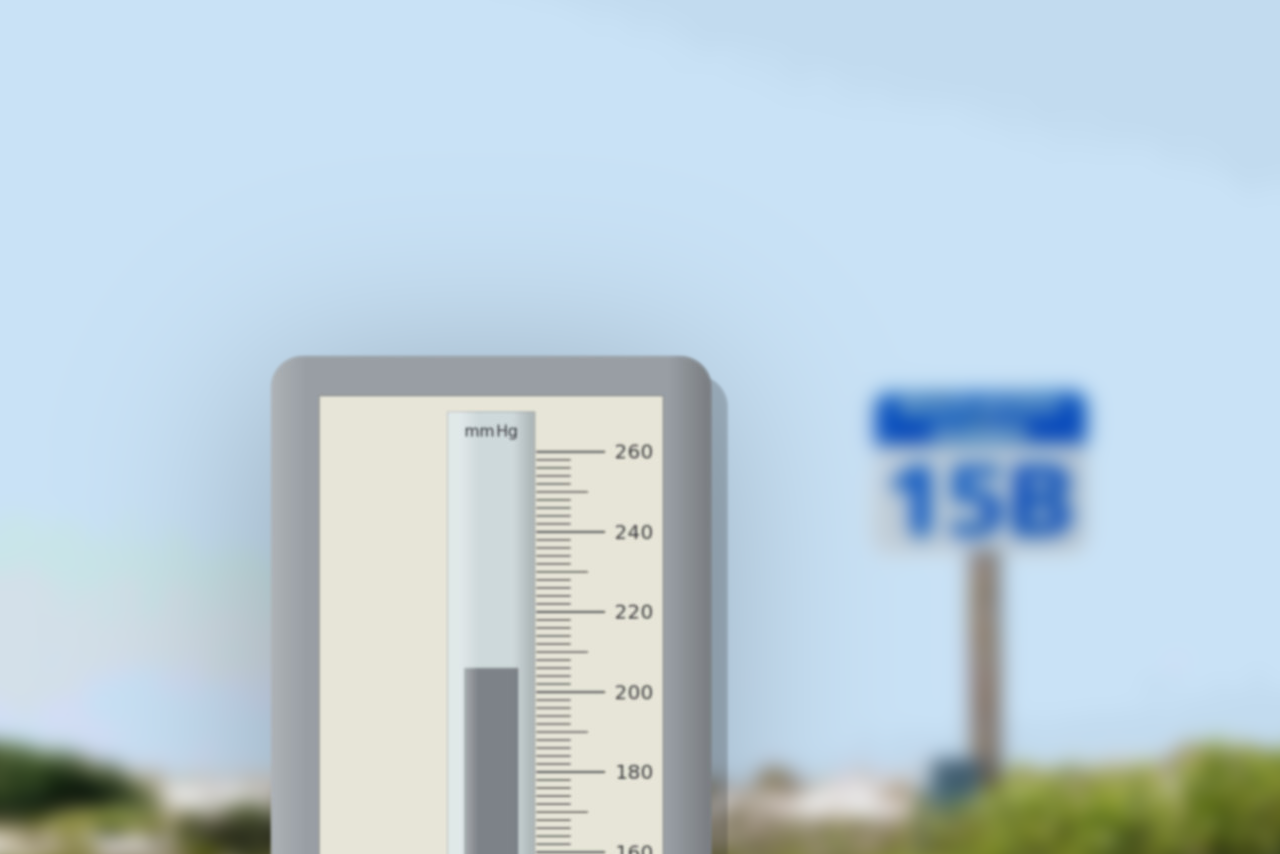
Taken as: 206 mmHg
